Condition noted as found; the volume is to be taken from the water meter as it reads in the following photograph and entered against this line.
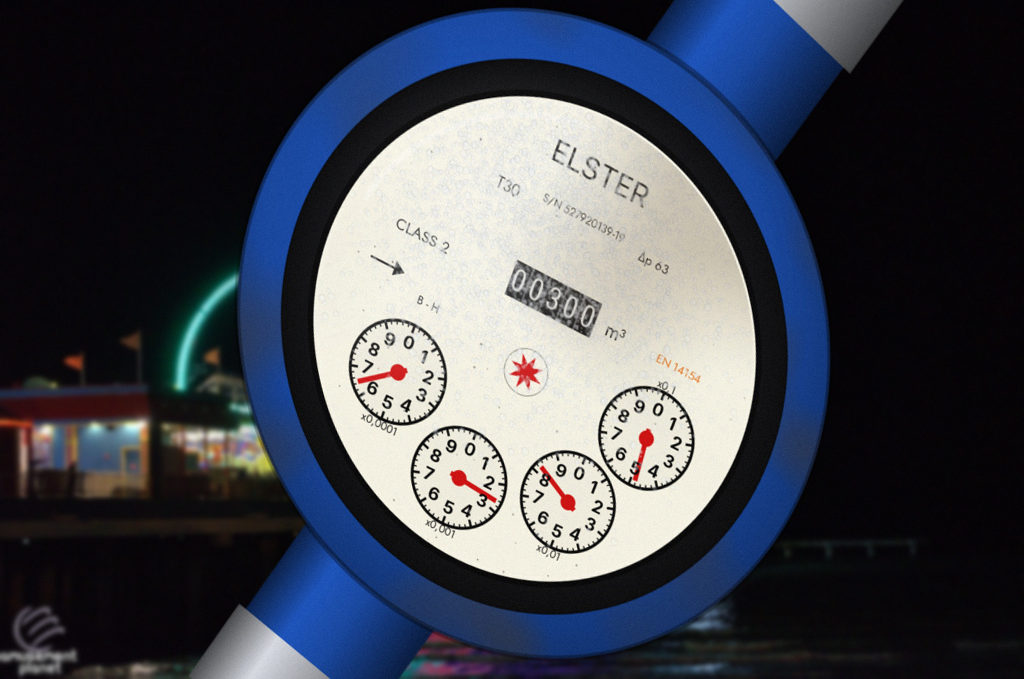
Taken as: 300.4826 m³
